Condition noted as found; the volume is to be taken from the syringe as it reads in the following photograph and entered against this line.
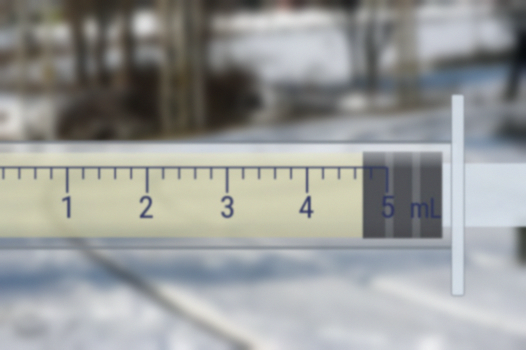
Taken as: 4.7 mL
